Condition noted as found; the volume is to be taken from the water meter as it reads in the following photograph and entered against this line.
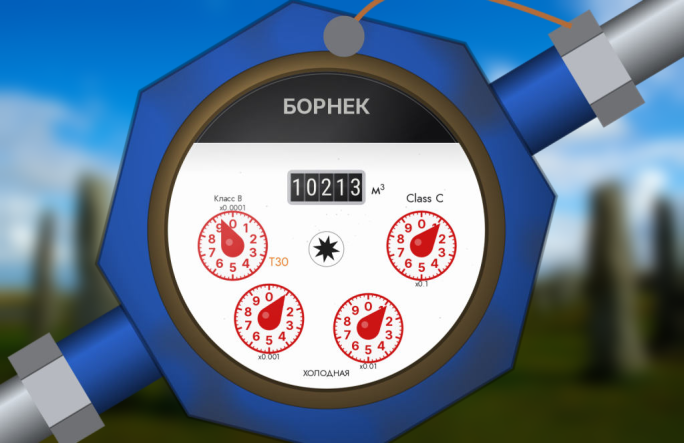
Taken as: 10213.1109 m³
